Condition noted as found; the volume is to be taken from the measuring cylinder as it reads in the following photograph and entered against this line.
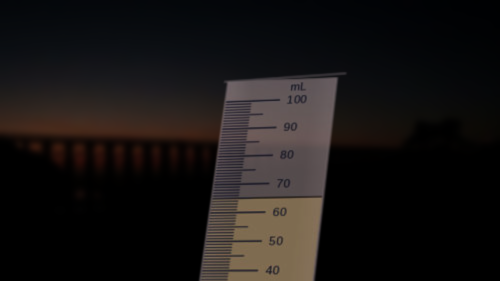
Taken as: 65 mL
